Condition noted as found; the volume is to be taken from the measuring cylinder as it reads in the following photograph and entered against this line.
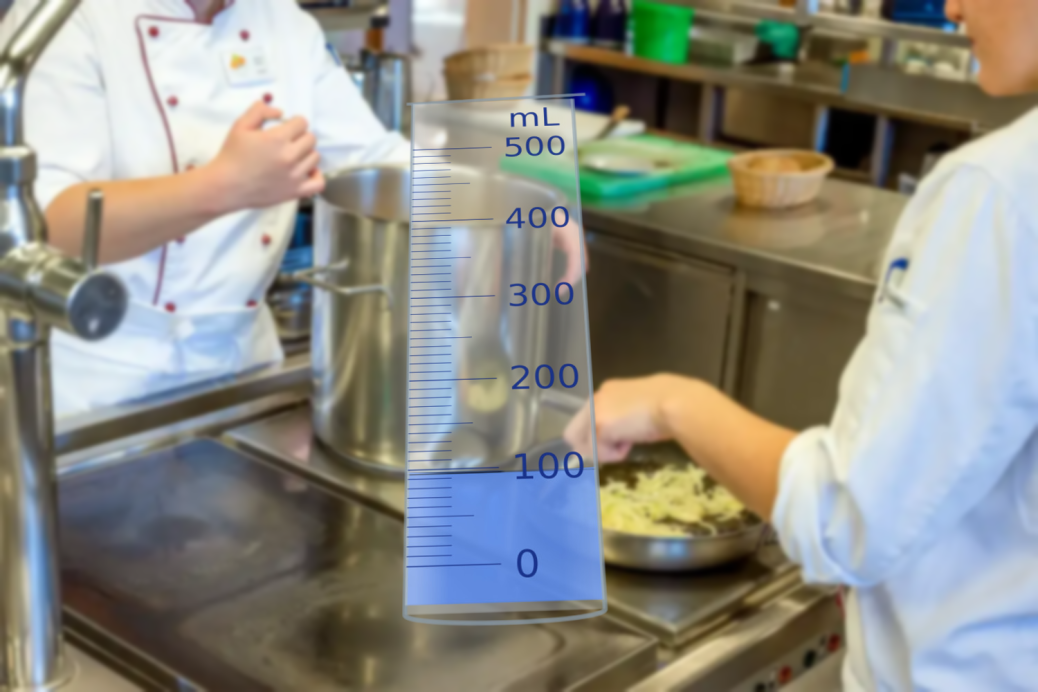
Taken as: 95 mL
